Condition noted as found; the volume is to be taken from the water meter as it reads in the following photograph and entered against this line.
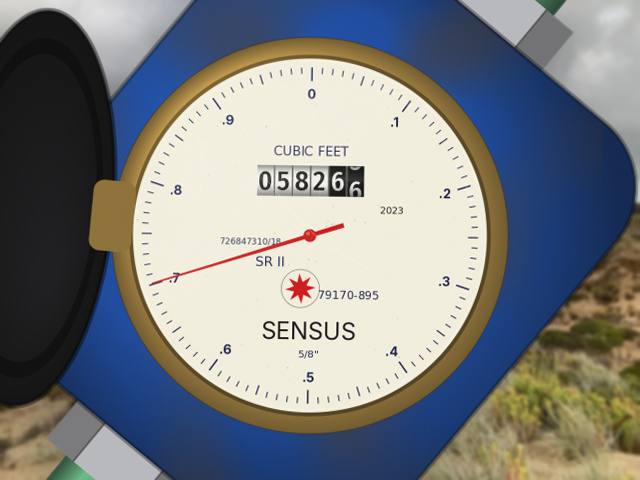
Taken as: 58265.70 ft³
